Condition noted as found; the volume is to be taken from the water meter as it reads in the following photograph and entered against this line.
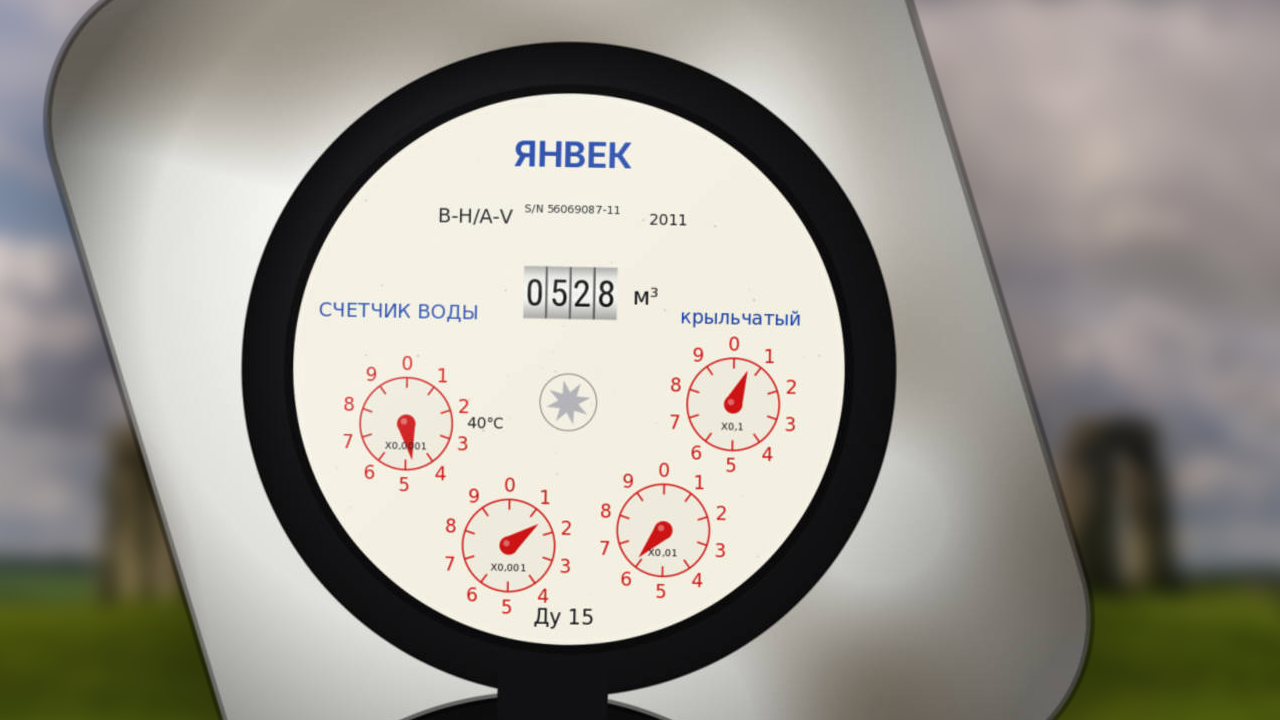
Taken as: 528.0614 m³
